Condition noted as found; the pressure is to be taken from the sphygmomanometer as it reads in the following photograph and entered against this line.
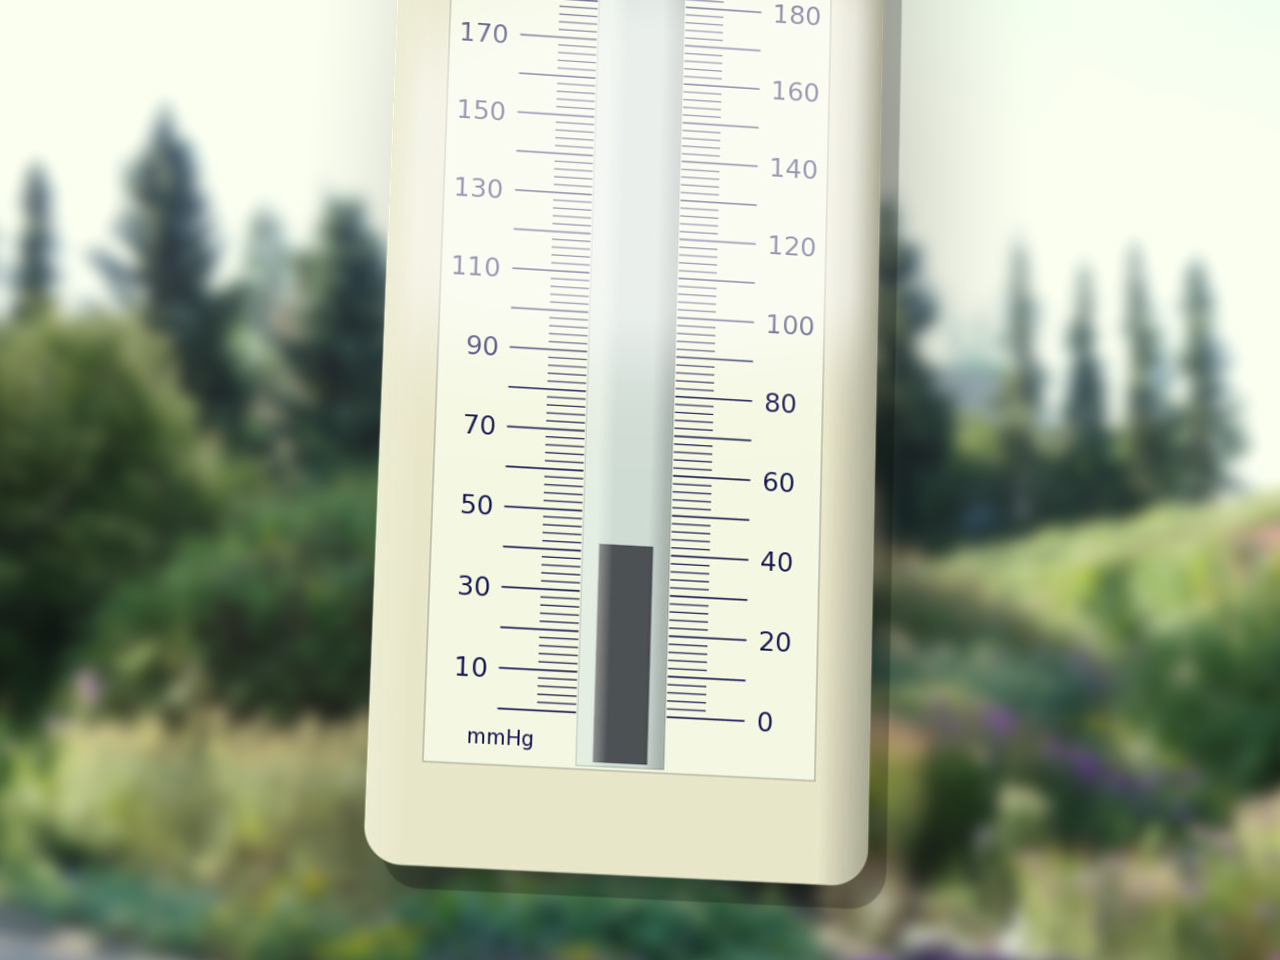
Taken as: 42 mmHg
